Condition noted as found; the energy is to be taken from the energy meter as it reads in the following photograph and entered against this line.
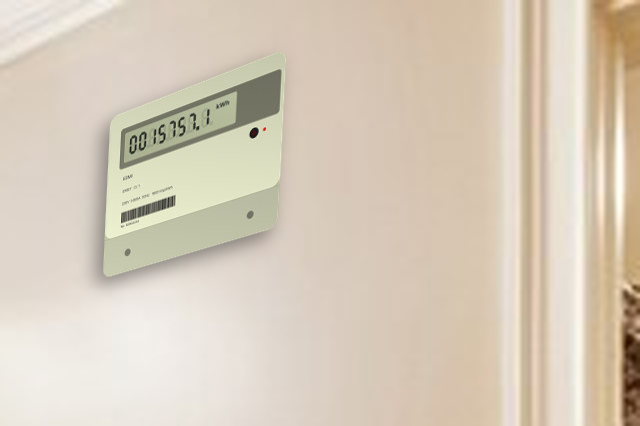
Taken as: 15757.1 kWh
